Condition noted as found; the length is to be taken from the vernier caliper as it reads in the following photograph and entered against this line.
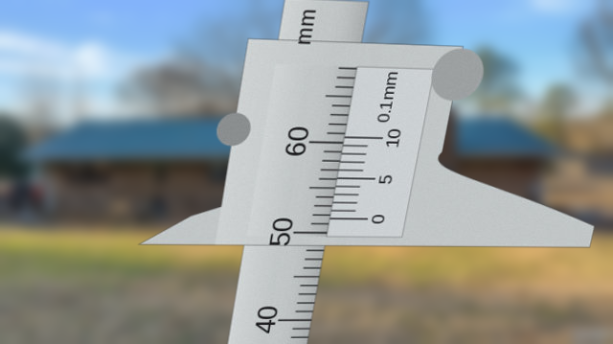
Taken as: 51.6 mm
